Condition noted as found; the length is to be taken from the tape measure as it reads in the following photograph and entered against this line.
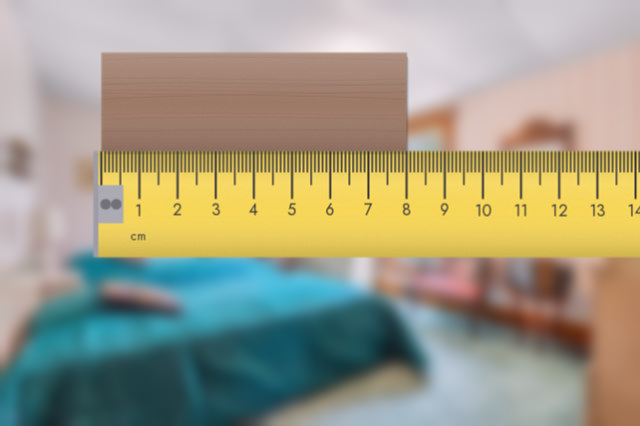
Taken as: 8 cm
